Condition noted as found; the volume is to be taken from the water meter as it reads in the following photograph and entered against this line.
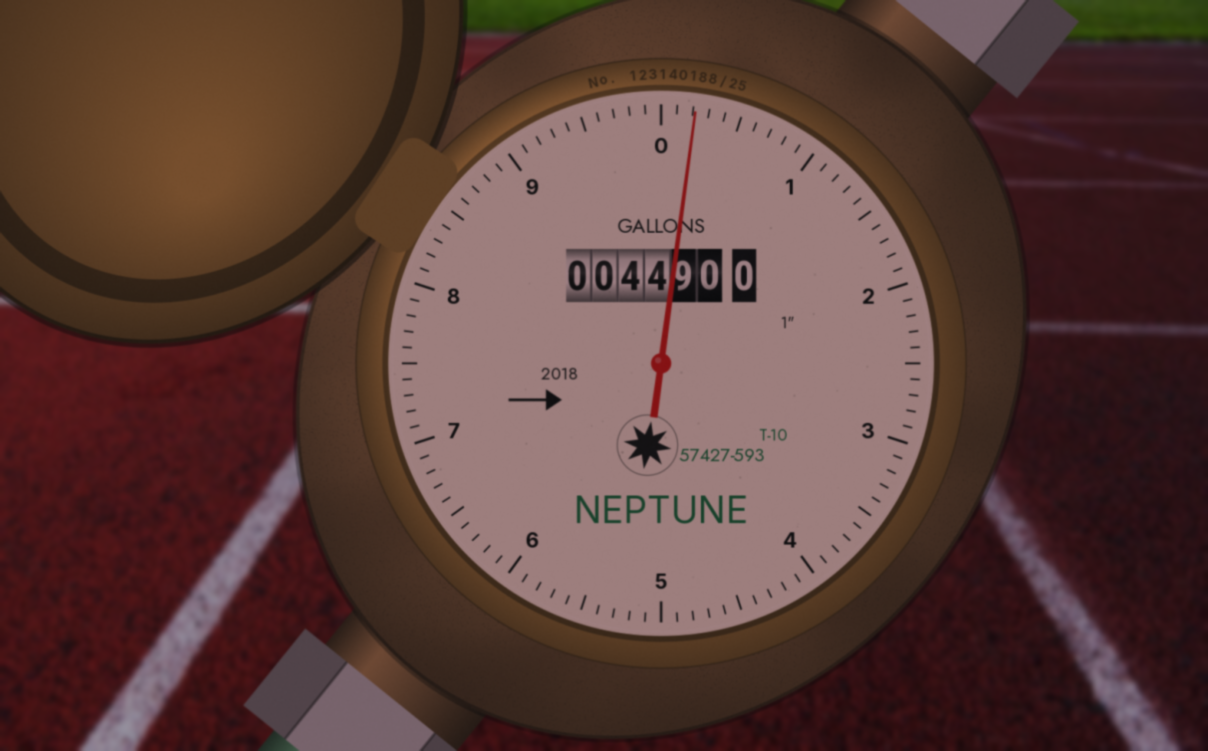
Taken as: 44900.2 gal
